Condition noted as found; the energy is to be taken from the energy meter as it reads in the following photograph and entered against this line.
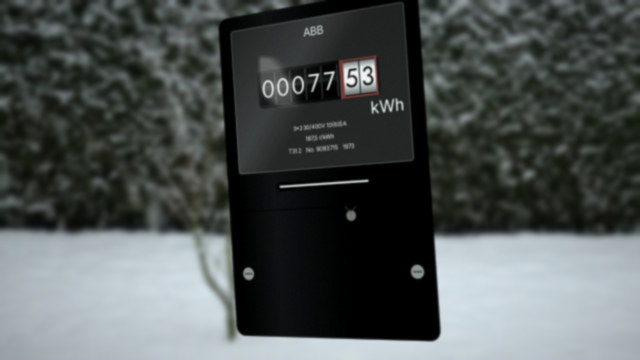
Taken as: 77.53 kWh
